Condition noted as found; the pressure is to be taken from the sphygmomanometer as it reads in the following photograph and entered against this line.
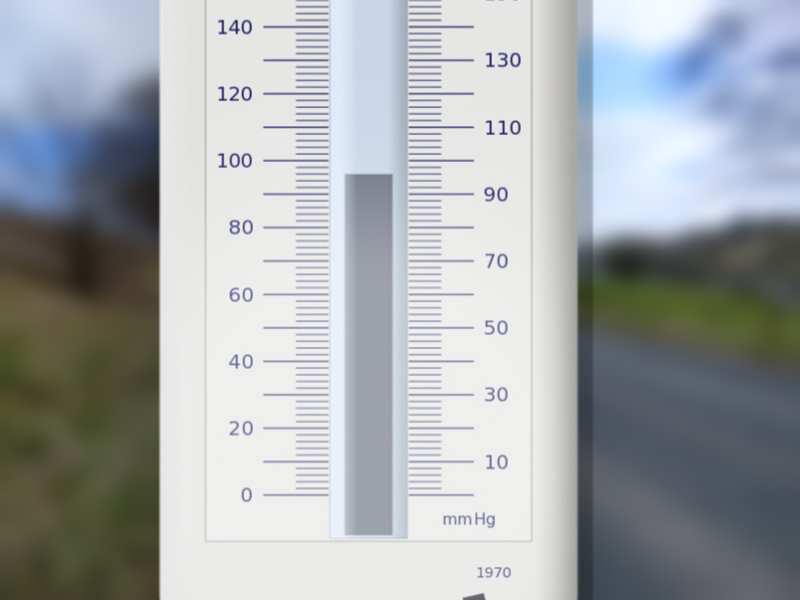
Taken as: 96 mmHg
